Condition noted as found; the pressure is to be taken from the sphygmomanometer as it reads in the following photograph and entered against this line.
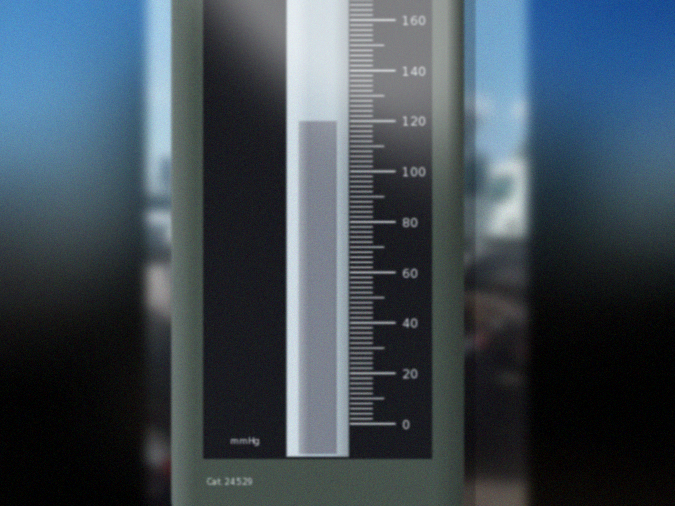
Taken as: 120 mmHg
